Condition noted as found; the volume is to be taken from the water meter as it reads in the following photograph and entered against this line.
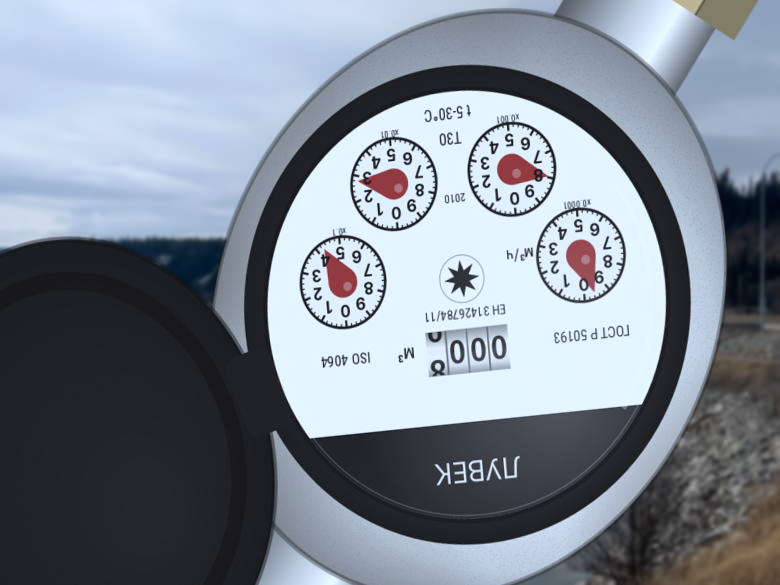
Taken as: 8.4279 m³
